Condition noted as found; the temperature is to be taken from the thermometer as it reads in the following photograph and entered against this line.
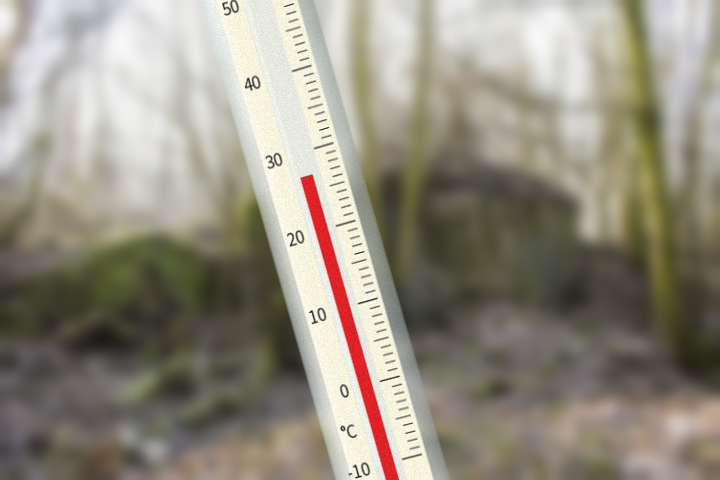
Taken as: 27 °C
